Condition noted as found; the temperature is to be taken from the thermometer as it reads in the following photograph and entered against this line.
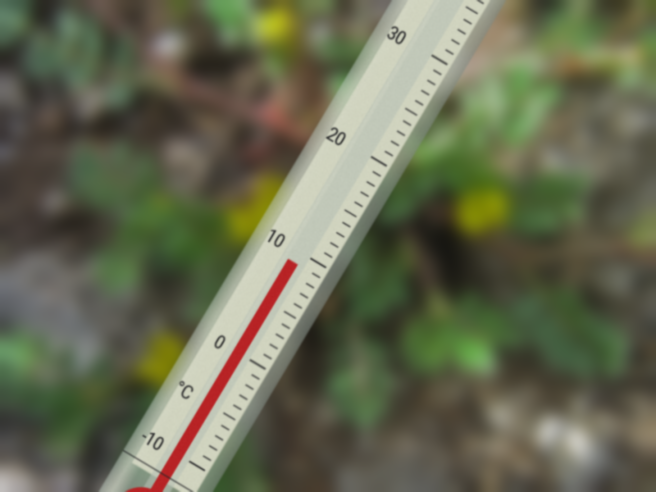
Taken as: 9 °C
